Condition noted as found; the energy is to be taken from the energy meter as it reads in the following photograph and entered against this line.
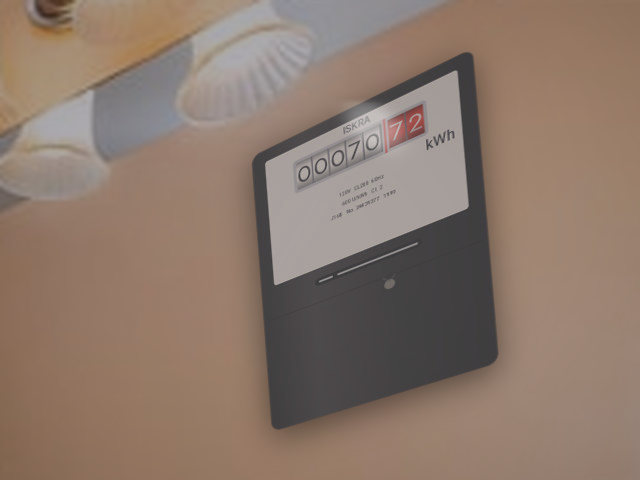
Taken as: 70.72 kWh
